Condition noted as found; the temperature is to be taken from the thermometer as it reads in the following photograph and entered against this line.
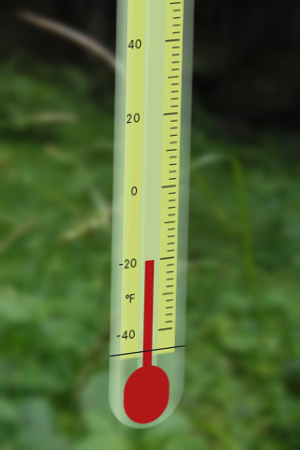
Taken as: -20 °F
